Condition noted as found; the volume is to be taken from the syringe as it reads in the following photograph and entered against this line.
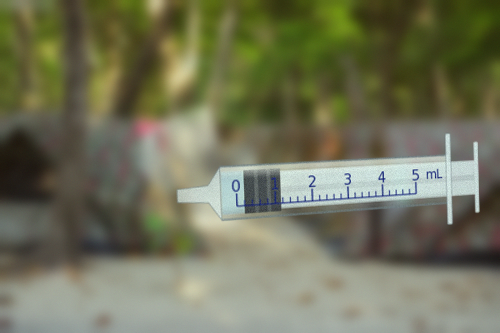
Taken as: 0.2 mL
